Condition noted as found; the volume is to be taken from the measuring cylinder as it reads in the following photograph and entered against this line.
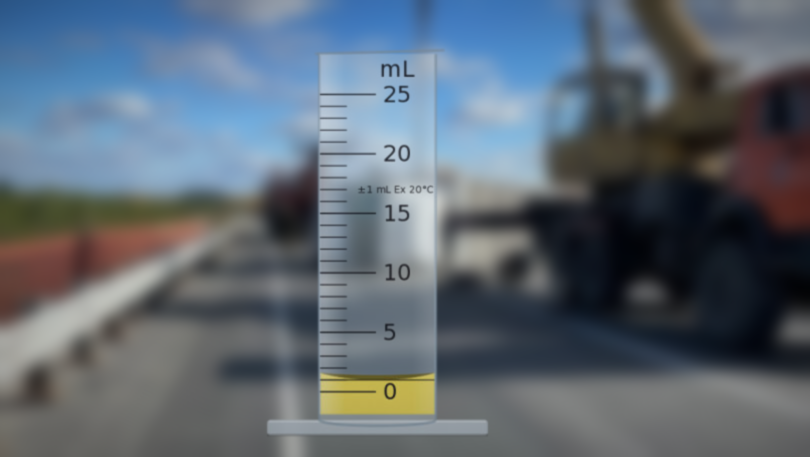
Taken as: 1 mL
